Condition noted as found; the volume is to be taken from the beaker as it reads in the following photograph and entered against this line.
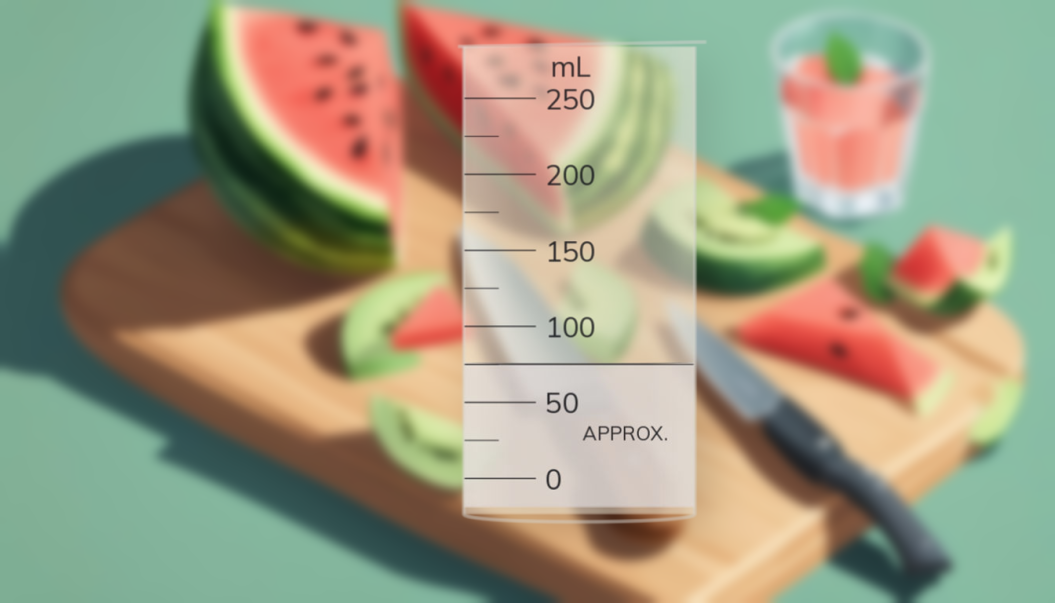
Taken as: 75 mL
